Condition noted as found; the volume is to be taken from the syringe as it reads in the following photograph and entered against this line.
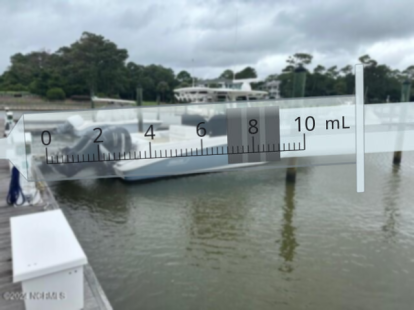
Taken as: 7 mL
